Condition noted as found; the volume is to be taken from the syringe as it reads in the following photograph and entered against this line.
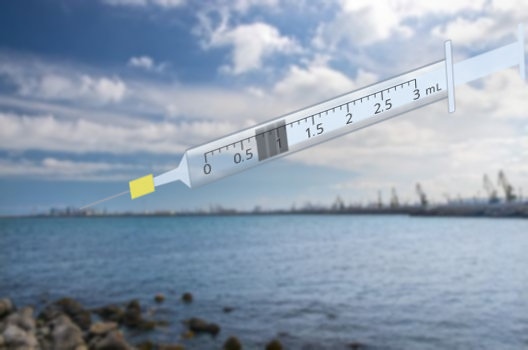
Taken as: 0.7 mL
